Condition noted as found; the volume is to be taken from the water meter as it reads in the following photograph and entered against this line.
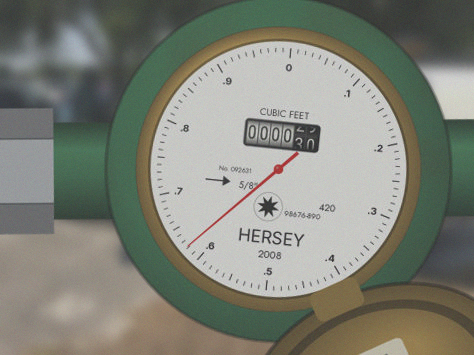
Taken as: 29.62 ft³
